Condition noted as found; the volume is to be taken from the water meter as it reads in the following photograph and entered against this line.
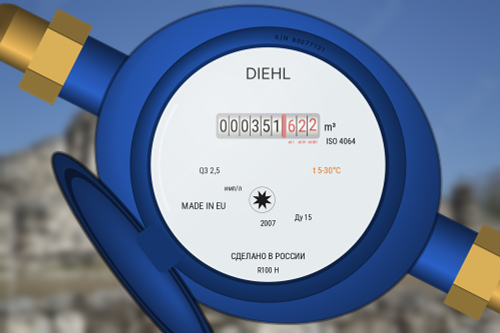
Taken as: 351.622 m³
